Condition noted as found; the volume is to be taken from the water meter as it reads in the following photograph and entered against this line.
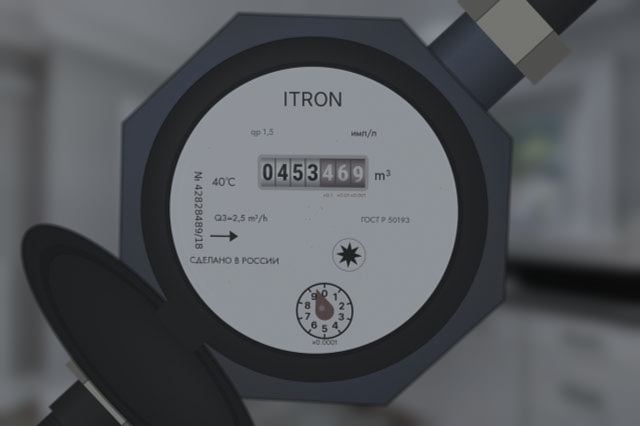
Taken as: 453.4689 m³
